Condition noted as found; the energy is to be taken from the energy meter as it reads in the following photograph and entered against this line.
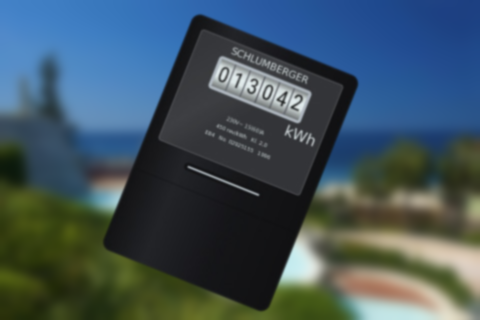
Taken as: 13042 kWh
